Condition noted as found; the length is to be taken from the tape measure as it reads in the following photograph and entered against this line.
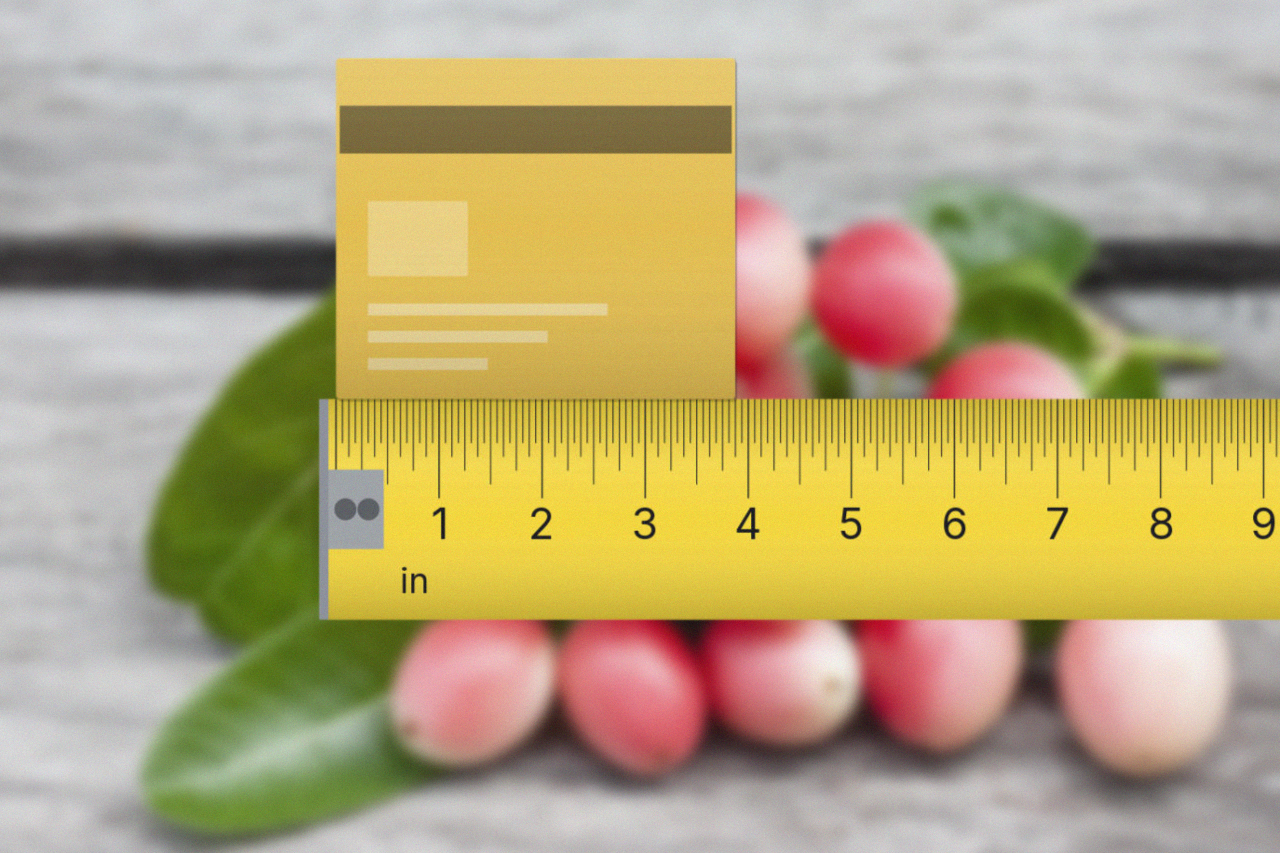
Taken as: 3.875 in
